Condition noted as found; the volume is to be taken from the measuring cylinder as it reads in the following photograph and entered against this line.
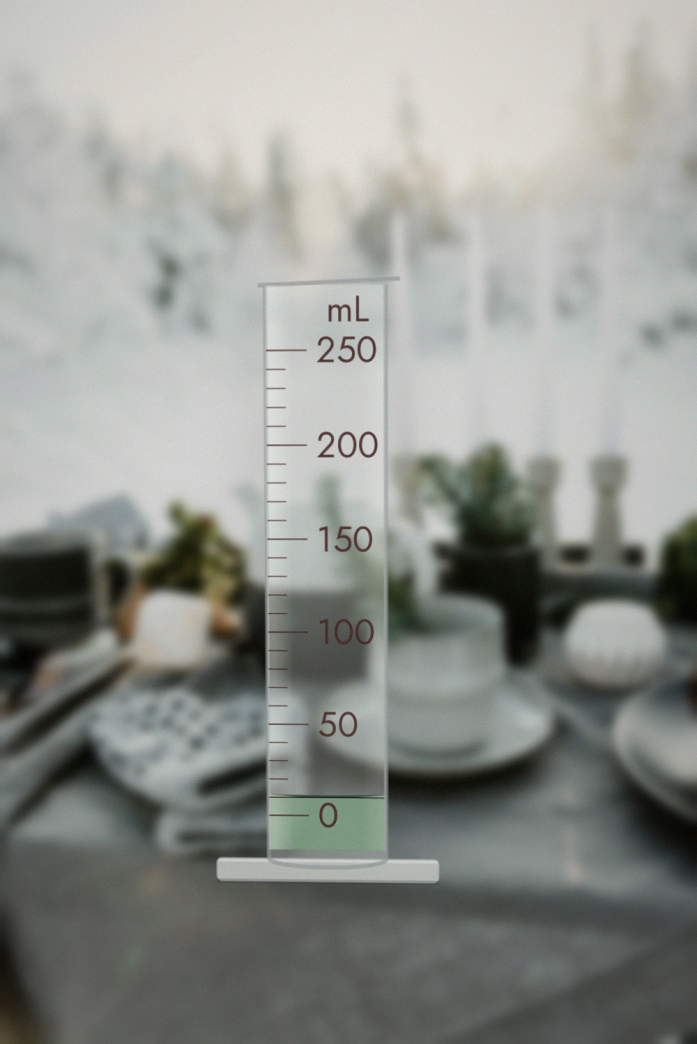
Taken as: 10 mL
